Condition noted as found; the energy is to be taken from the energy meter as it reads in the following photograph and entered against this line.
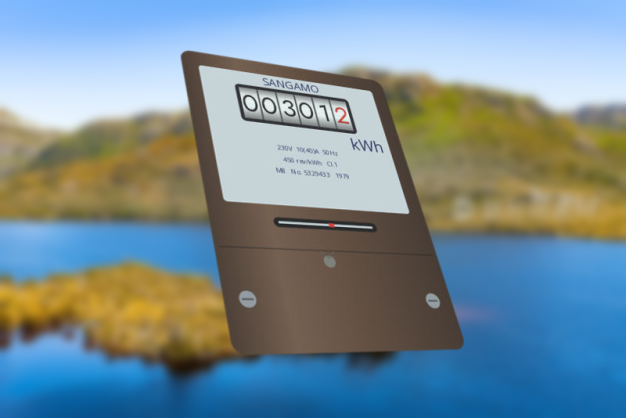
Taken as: 301.2 kWh
